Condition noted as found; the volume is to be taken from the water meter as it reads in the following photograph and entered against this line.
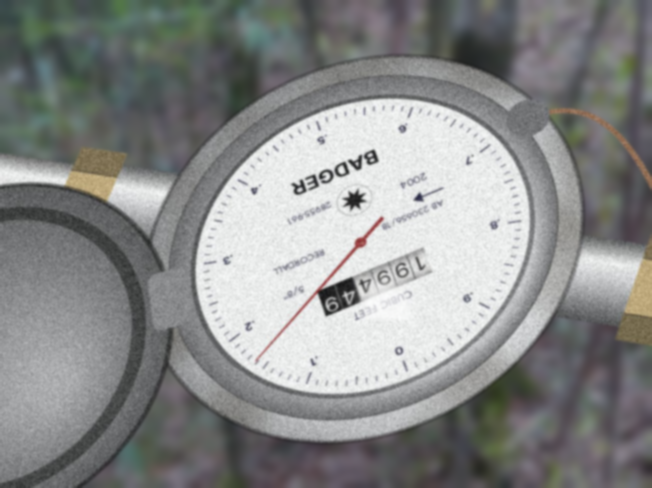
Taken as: 199449.16 ft³
